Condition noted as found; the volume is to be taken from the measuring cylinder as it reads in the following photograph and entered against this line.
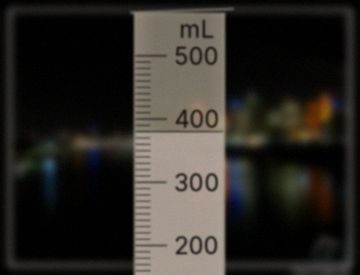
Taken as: 380 mL
